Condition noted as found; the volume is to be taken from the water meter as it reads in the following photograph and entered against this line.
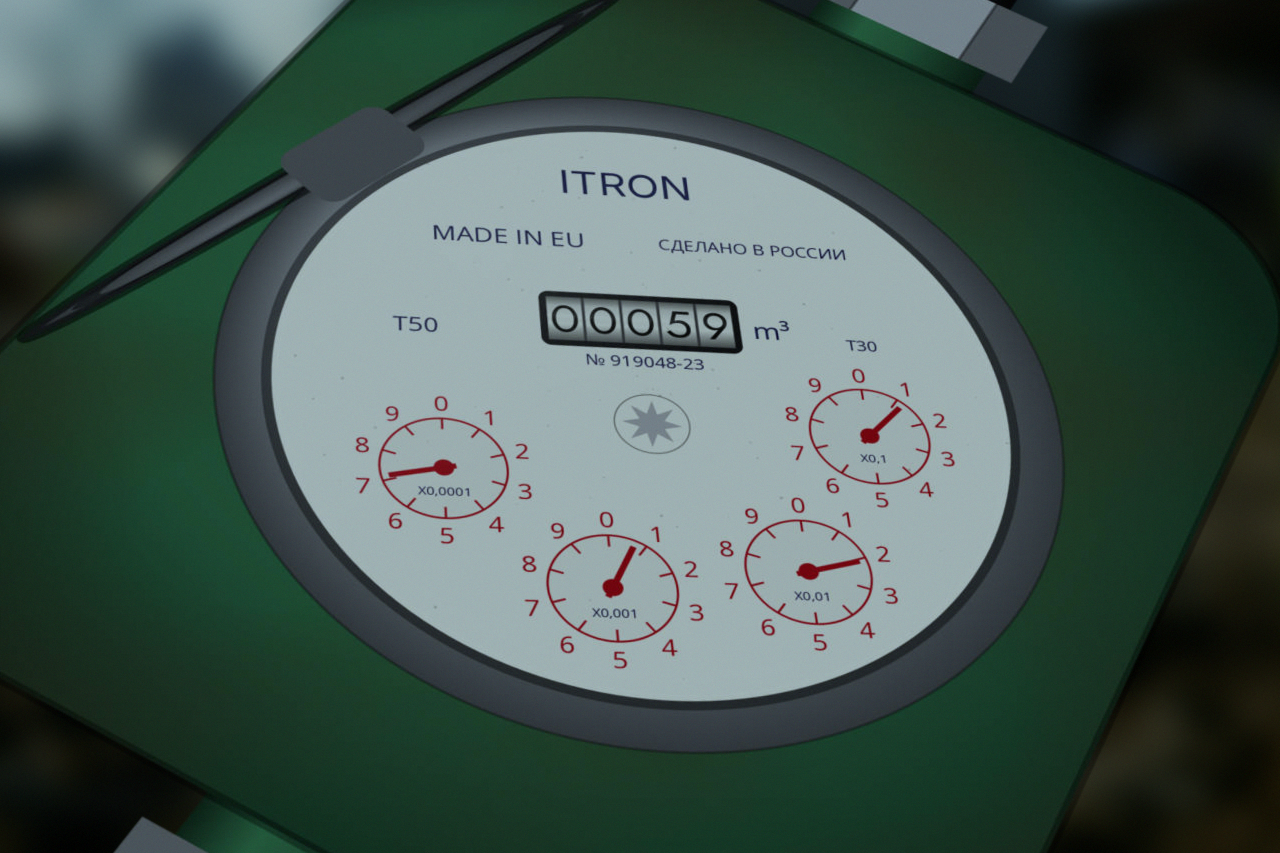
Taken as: 59.1207 m³
